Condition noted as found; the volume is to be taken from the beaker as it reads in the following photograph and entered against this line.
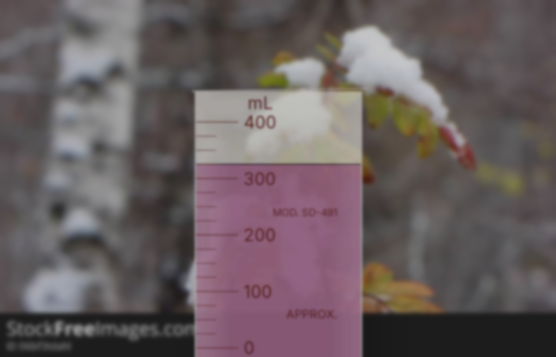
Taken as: 325 mL
